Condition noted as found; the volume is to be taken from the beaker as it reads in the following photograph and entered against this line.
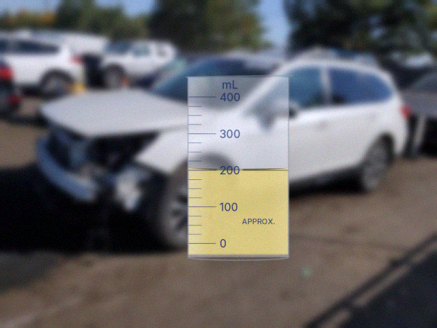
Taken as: 200 mL
